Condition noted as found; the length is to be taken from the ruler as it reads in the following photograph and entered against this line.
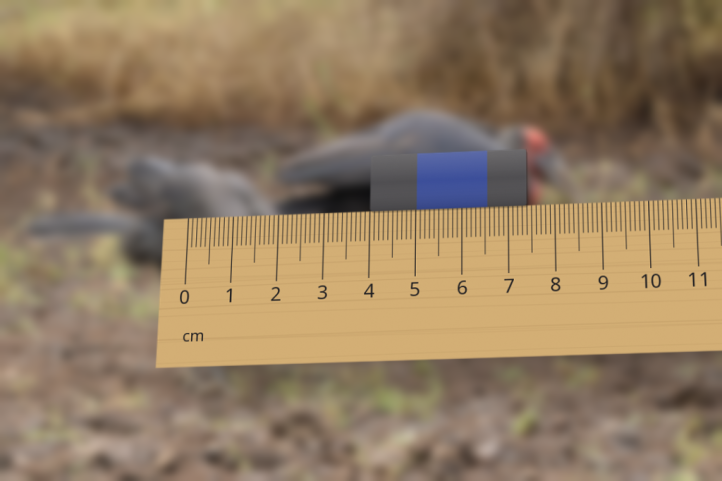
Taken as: 3.4 cm
